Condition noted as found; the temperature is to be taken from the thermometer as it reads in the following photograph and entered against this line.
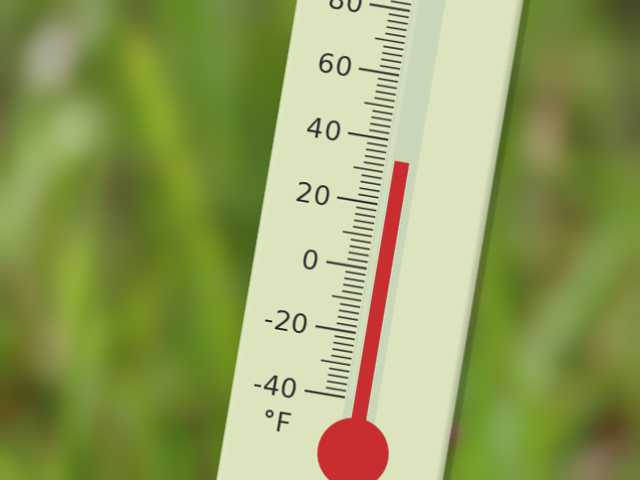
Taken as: 34 °F
